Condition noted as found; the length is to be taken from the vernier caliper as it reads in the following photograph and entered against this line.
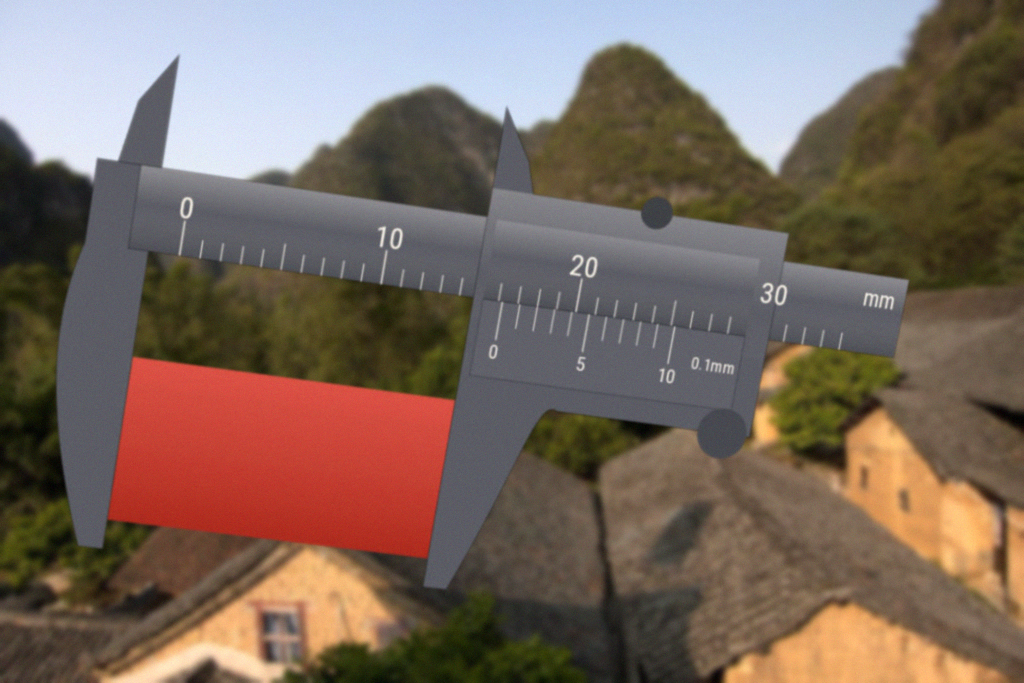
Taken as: 16.2 mm
